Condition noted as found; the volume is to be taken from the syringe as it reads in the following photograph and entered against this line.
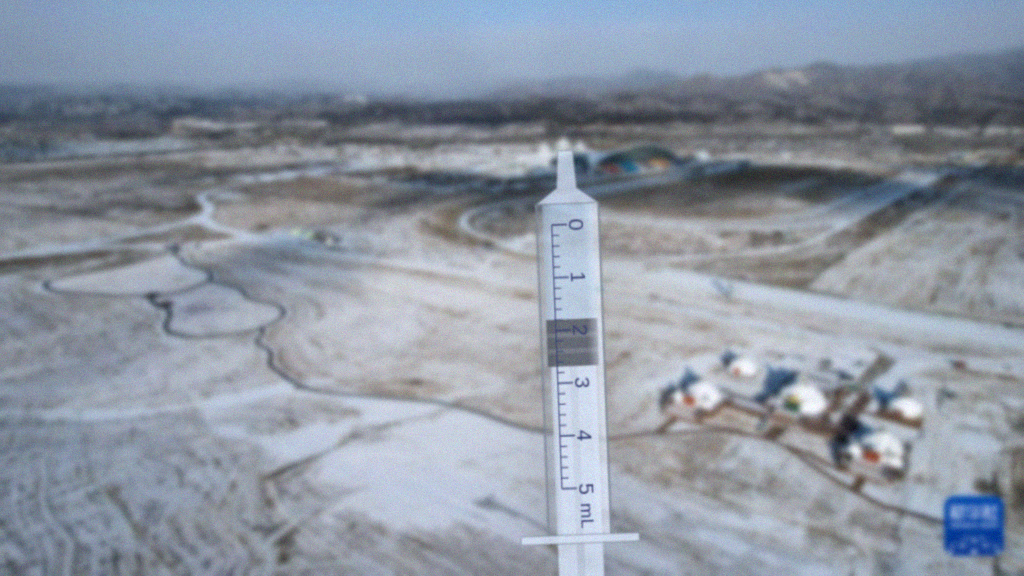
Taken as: 1.8 mL
